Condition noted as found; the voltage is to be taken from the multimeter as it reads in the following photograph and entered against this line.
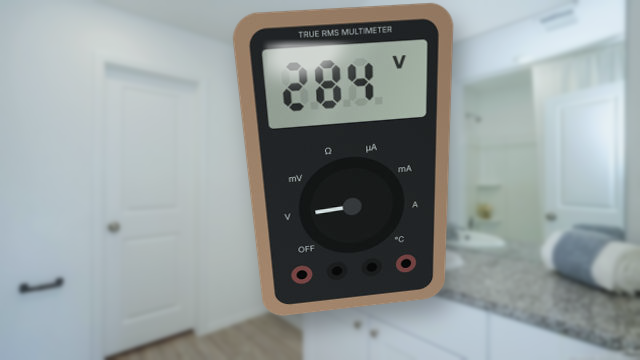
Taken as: 284 V
